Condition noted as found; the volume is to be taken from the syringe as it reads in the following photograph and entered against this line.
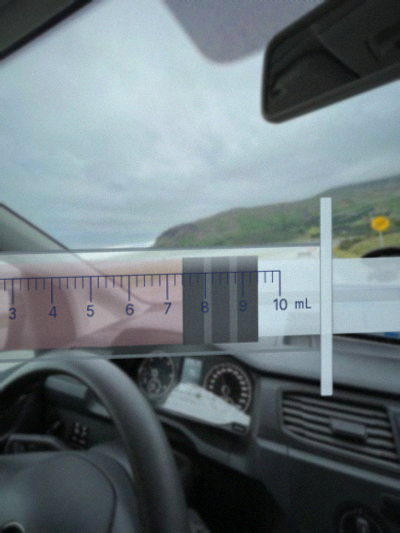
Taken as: 7.4 mL
